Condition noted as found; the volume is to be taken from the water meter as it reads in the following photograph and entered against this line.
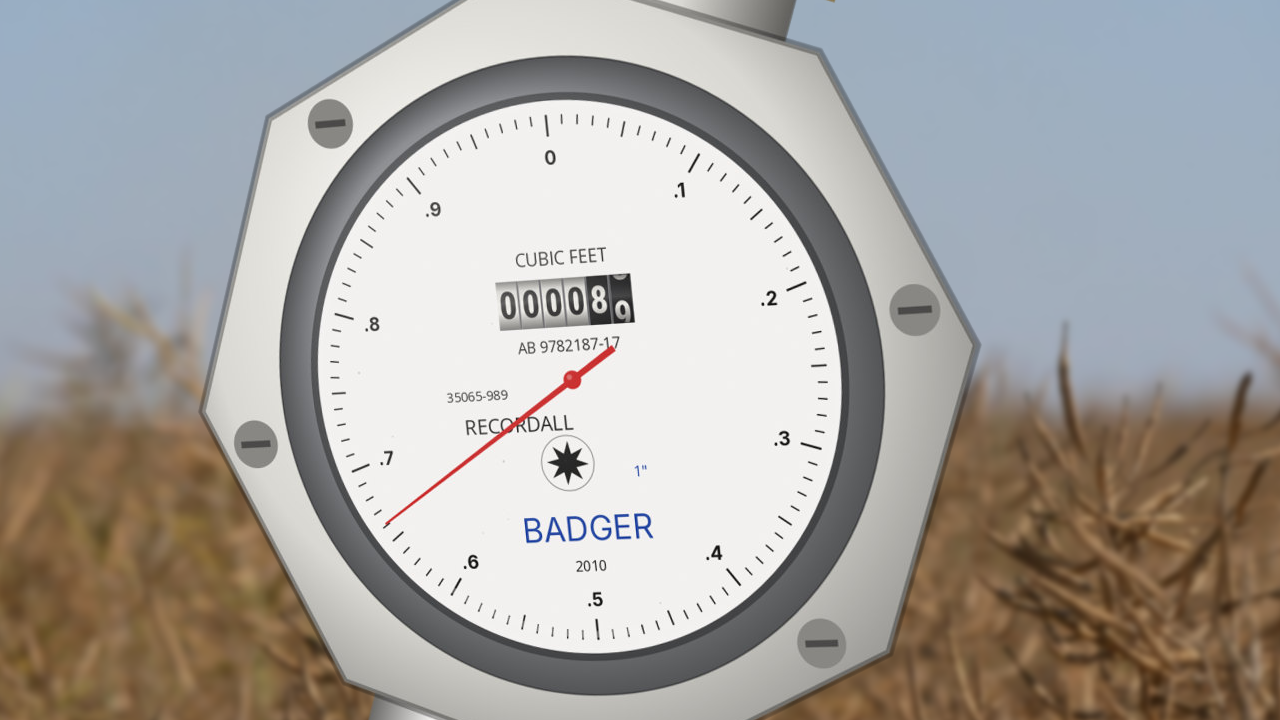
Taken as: 88.66 ft³
